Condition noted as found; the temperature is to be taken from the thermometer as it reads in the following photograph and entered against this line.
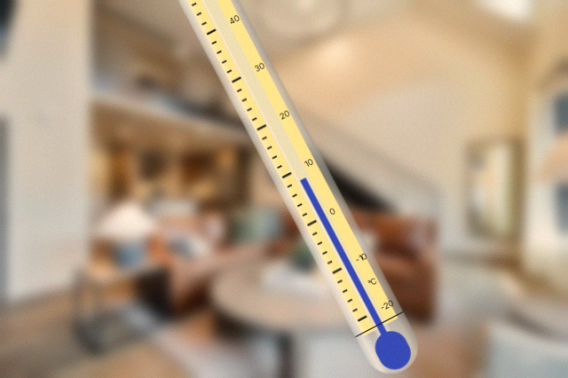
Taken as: 8 °C
